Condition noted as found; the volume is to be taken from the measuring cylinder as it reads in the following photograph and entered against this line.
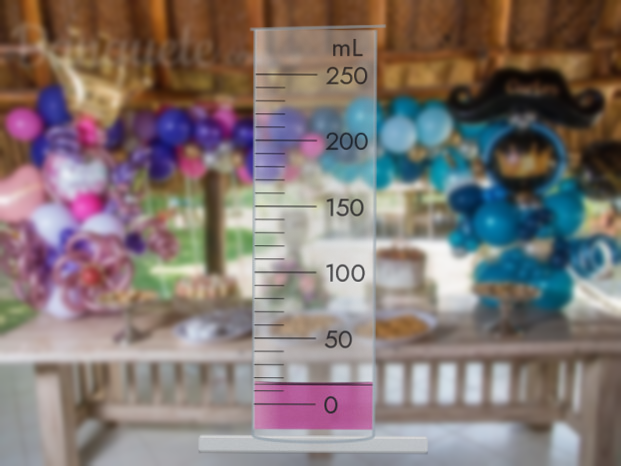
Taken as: 15 mL
